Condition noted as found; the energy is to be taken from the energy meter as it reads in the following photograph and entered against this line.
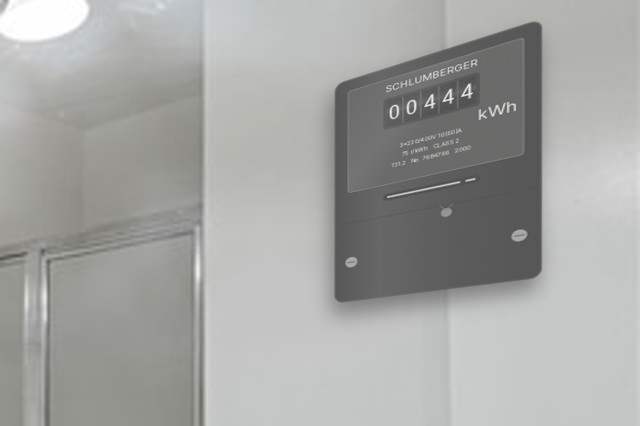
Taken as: 444 kWh
